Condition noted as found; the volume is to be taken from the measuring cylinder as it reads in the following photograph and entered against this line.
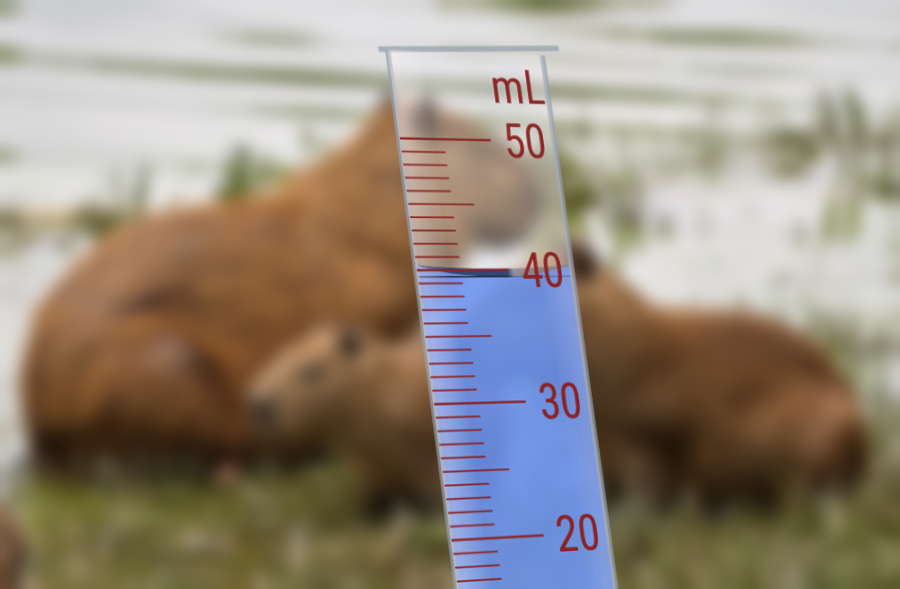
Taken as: 39.5 mL
